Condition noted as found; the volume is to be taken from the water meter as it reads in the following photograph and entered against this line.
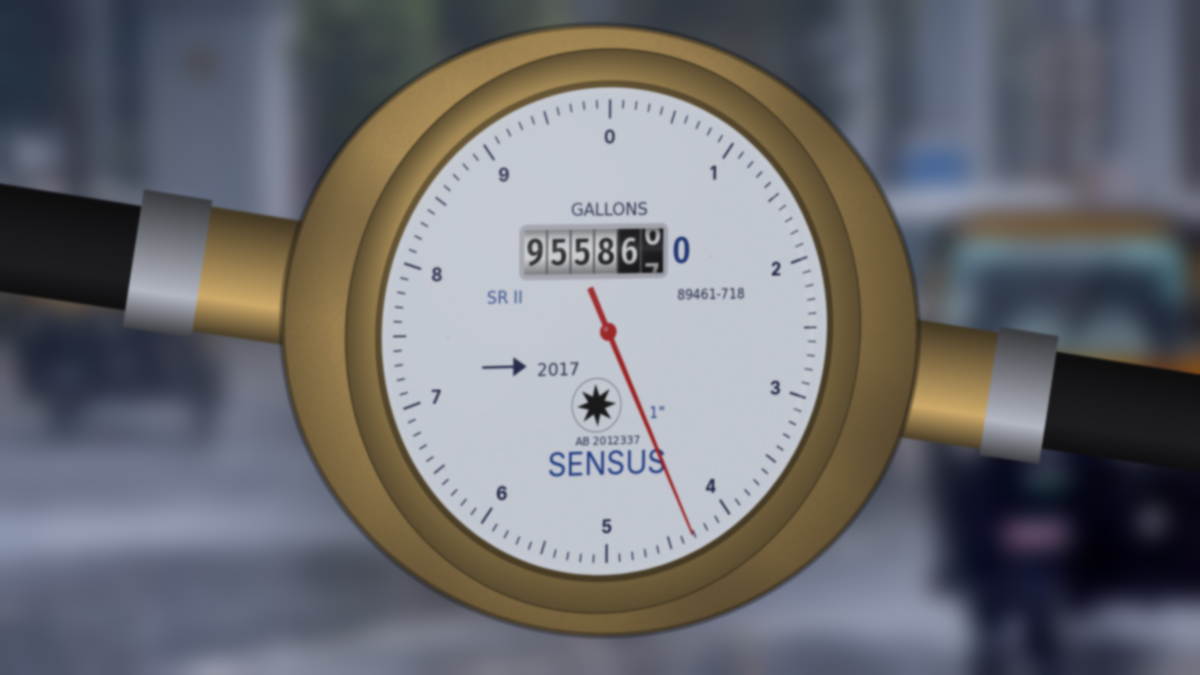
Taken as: 9558664.3 gal
